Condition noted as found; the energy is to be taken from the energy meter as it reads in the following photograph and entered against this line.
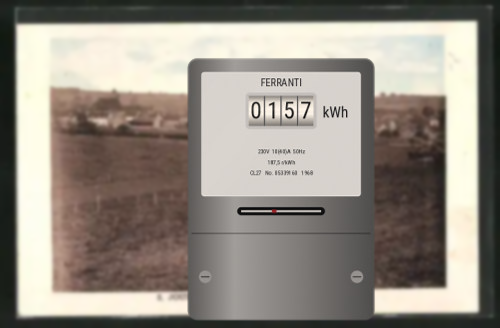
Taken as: 157 kWh
